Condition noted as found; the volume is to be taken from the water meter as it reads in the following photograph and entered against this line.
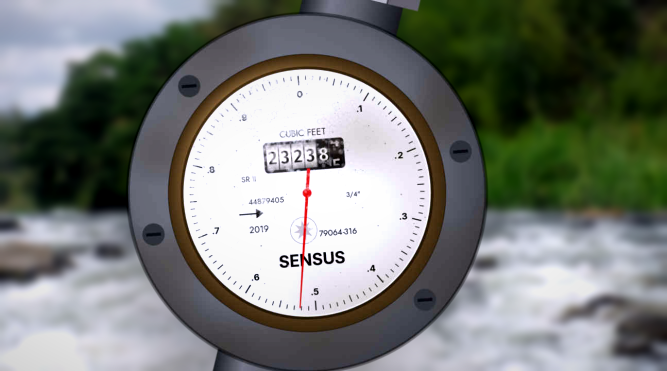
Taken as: 232384.52 ft³
